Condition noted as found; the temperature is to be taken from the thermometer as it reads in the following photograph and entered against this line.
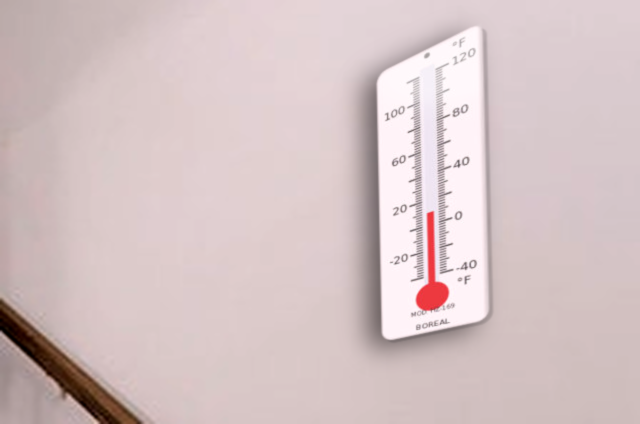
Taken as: 10 °F
